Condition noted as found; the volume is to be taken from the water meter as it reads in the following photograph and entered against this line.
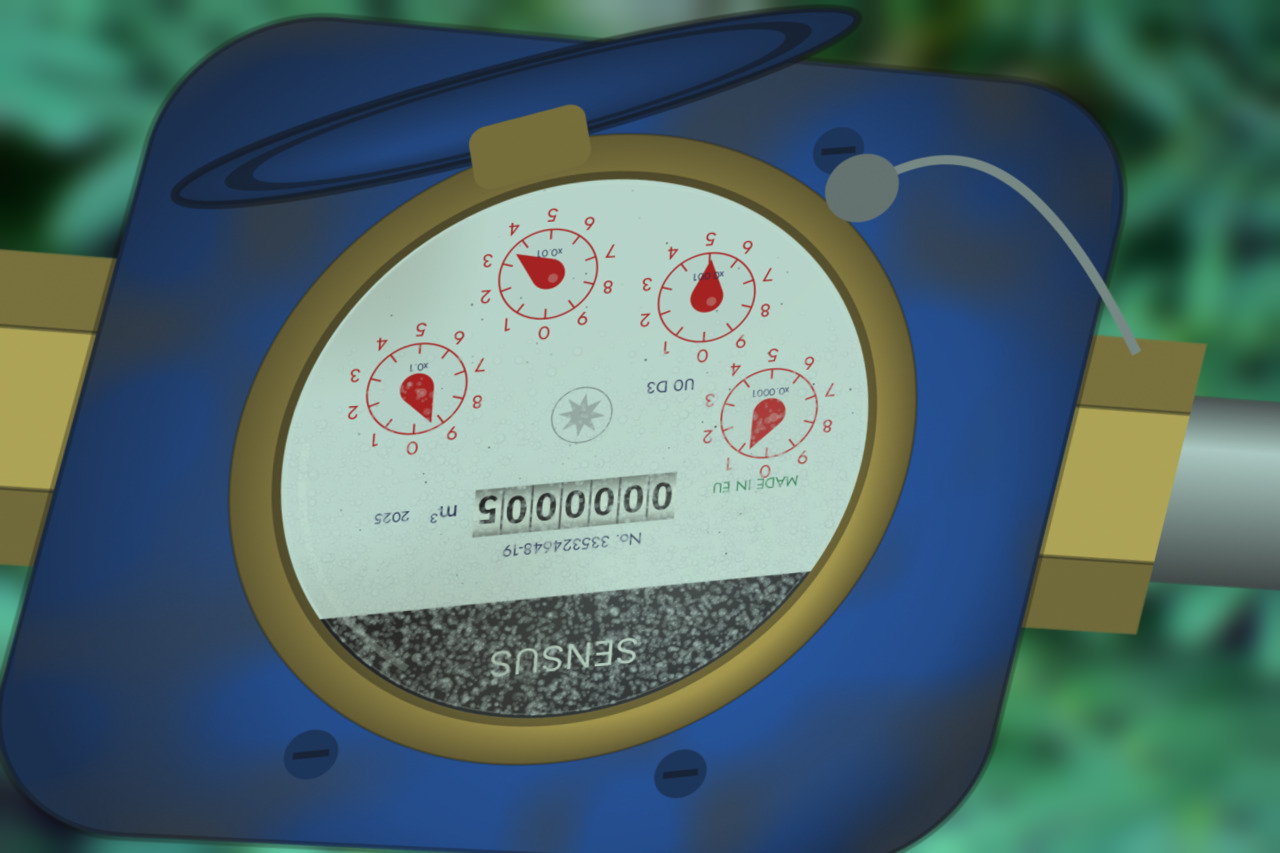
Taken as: 4.9350 m³
